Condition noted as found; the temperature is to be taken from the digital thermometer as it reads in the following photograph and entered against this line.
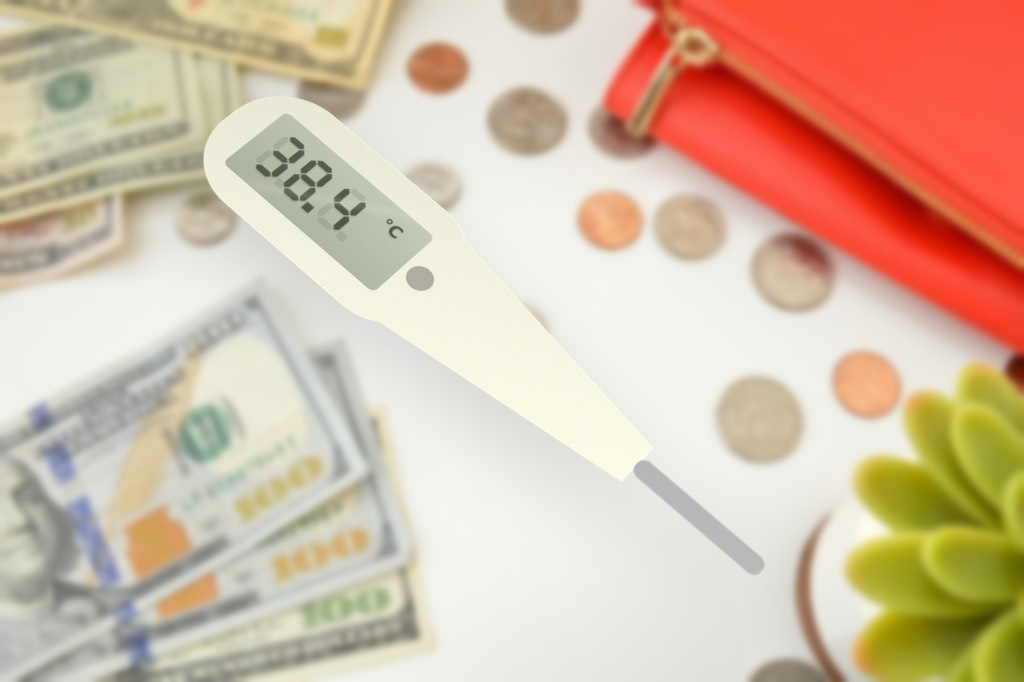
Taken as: 38.4 °C
